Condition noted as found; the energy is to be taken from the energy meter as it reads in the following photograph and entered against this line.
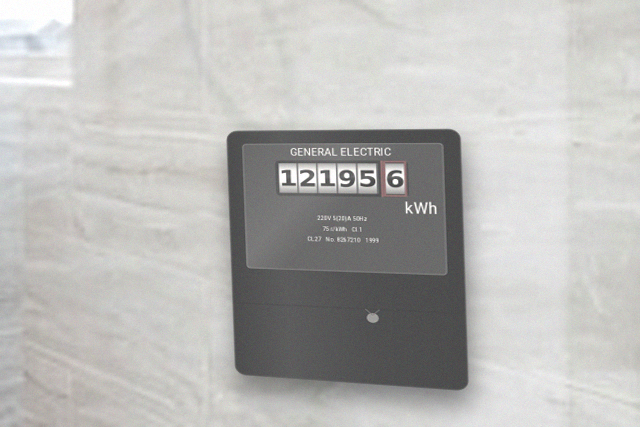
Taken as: 12195.6 kWh
